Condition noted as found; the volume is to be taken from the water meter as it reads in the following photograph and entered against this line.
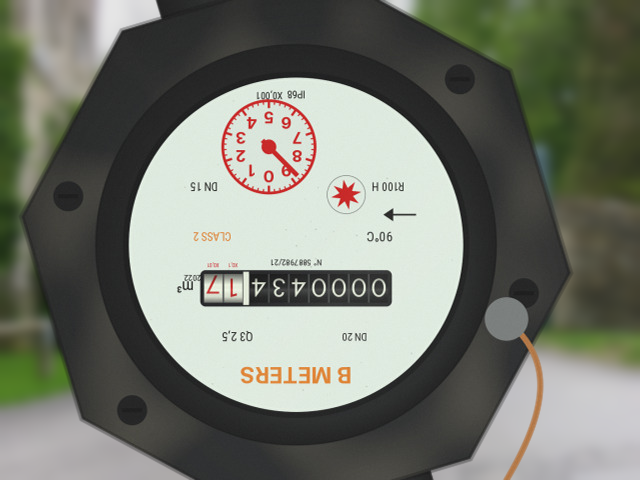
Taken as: 434.168 m³
